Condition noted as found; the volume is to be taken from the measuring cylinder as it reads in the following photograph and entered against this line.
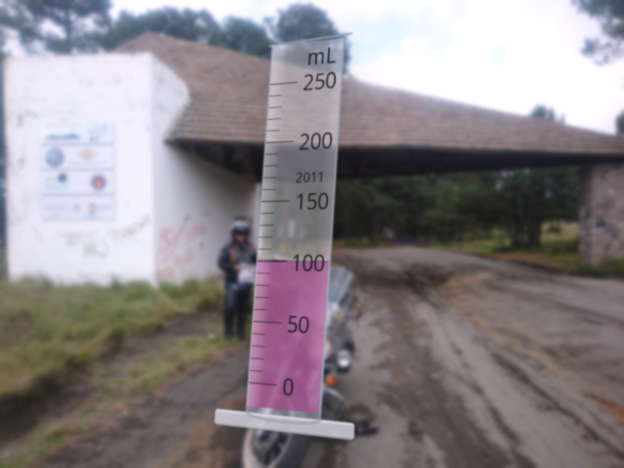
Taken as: 100 mL
